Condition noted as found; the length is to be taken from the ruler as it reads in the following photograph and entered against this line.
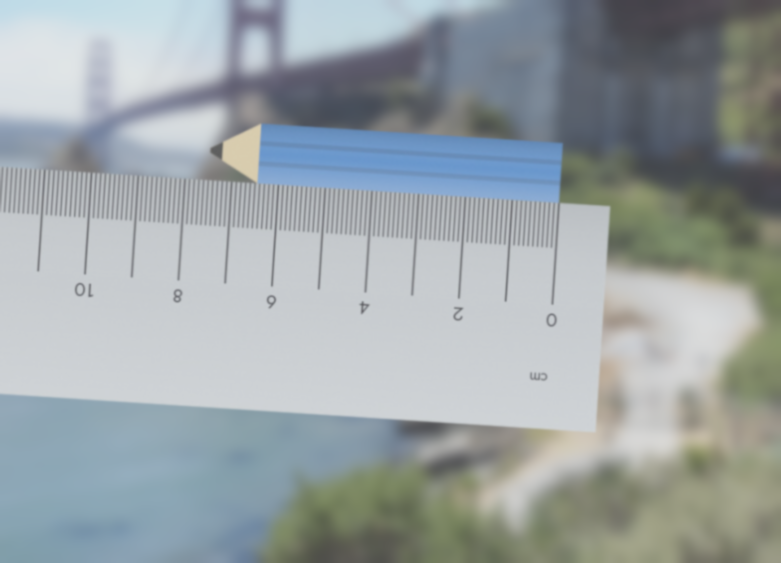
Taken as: 7.5 cm
